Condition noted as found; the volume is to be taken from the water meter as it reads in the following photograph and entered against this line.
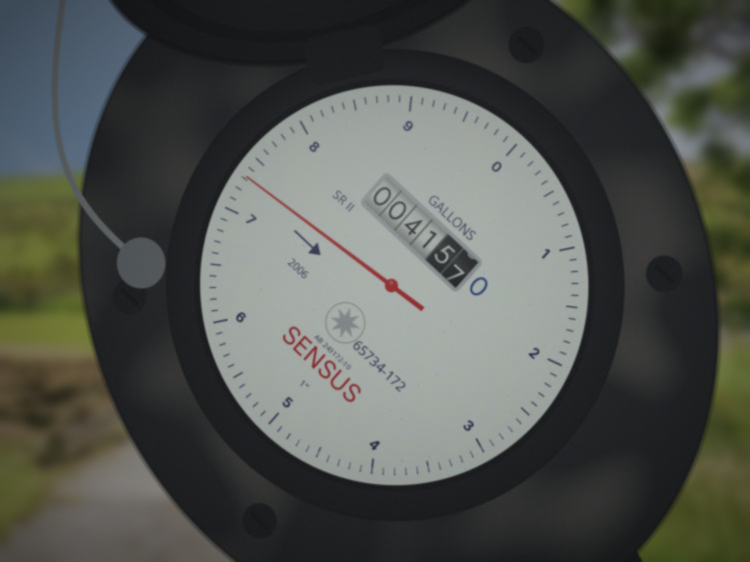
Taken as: 41567.3 gal
